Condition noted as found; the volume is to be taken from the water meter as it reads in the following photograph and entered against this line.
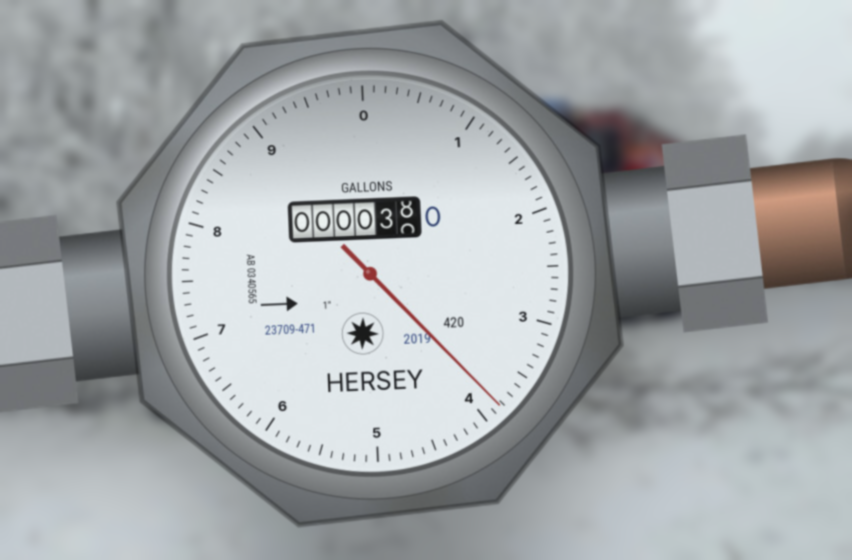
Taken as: 383.8 gal
